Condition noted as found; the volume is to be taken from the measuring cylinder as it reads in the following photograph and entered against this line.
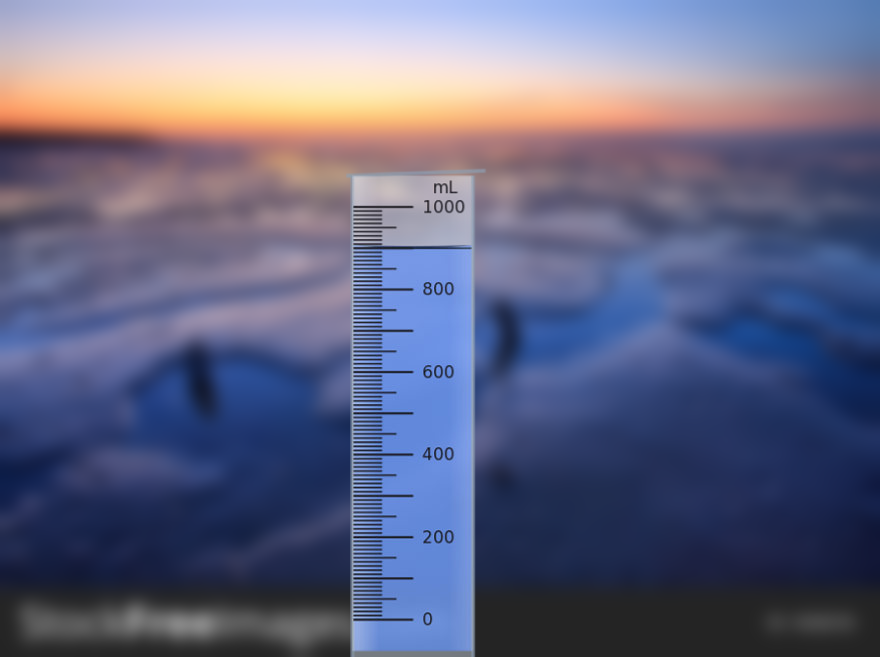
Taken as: 900 mL
